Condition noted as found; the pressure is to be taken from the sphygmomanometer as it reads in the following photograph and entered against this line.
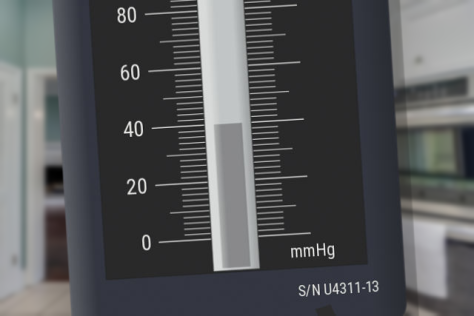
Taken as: 40 mmHg
